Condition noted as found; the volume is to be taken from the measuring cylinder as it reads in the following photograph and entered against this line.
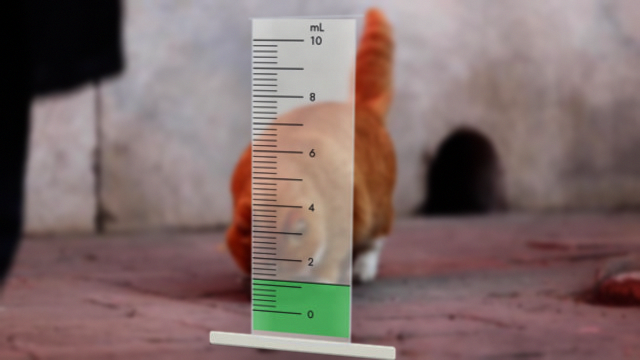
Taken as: 1.2 mL
